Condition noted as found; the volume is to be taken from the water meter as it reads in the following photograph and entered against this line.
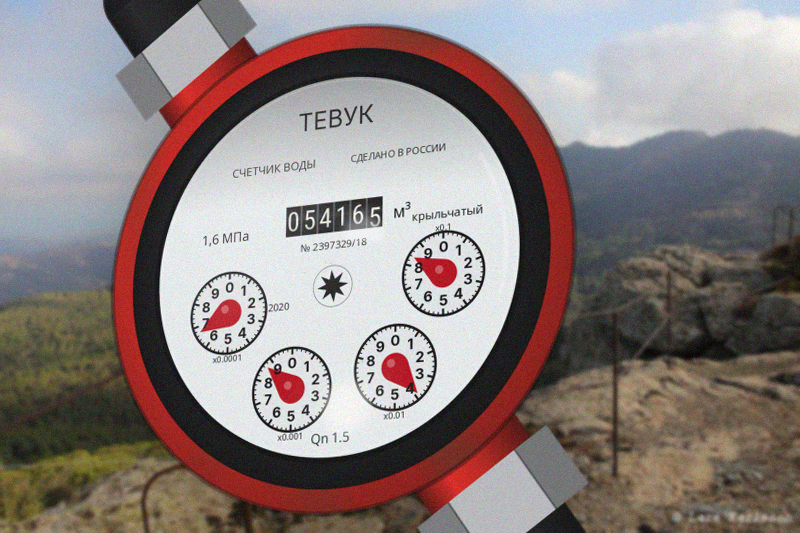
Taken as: 54164.8386 m³
